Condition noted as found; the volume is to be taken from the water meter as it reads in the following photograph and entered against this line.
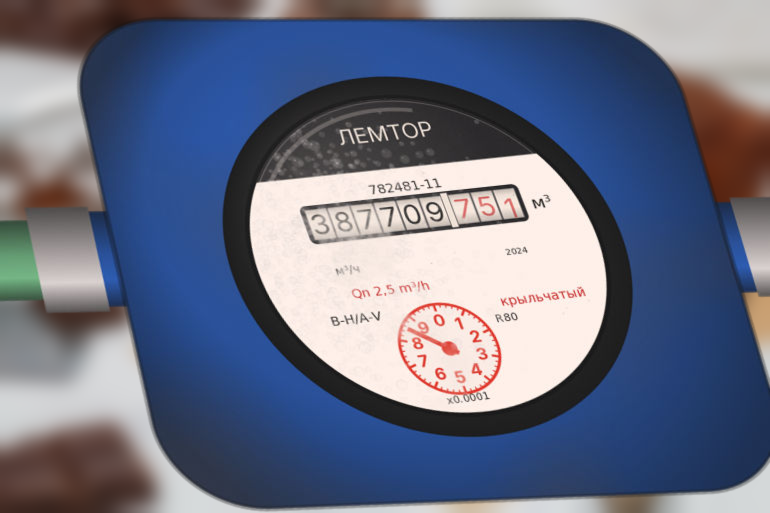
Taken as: 387709.7508 m³
